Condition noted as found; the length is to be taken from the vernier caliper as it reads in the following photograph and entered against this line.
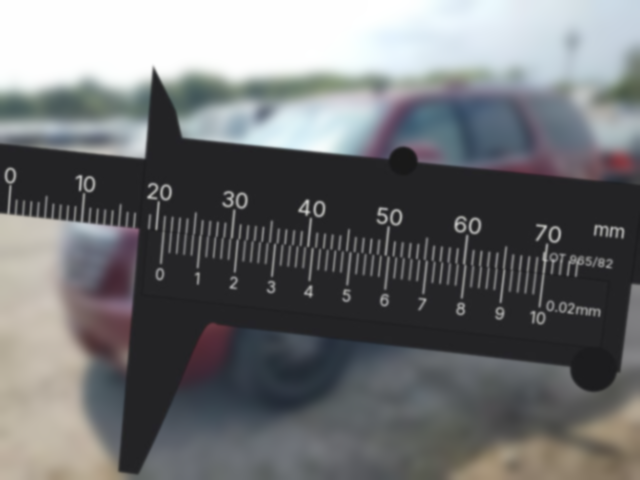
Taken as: 21.0 mm
